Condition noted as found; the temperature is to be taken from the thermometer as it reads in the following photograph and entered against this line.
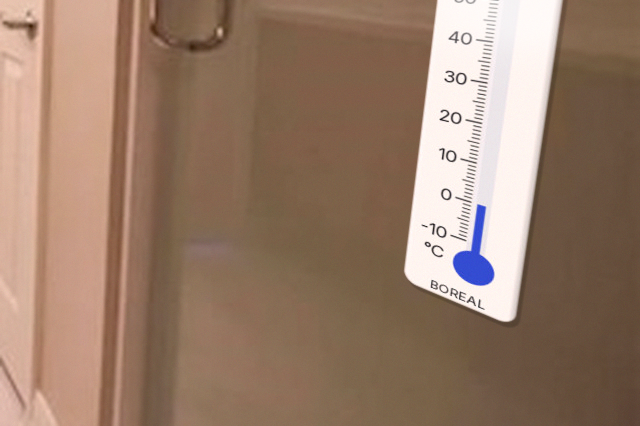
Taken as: 0 °C
